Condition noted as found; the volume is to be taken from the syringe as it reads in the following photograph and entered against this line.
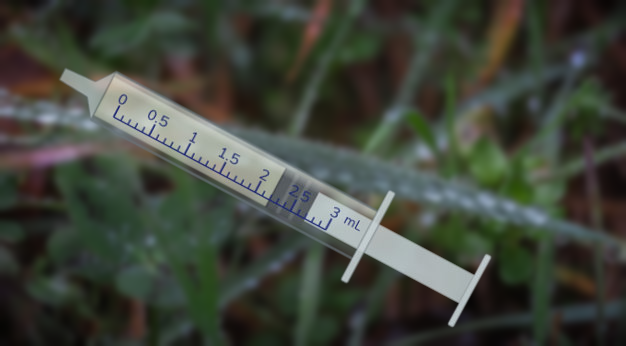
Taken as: 2.2 mL
